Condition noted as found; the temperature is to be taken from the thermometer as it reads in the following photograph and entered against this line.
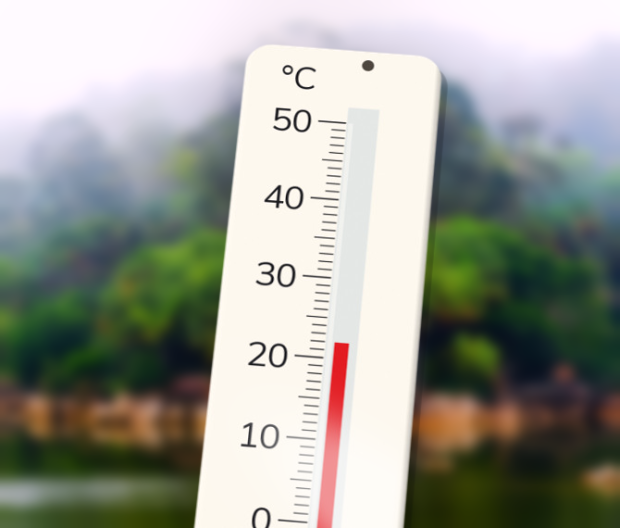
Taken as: 22 °C
